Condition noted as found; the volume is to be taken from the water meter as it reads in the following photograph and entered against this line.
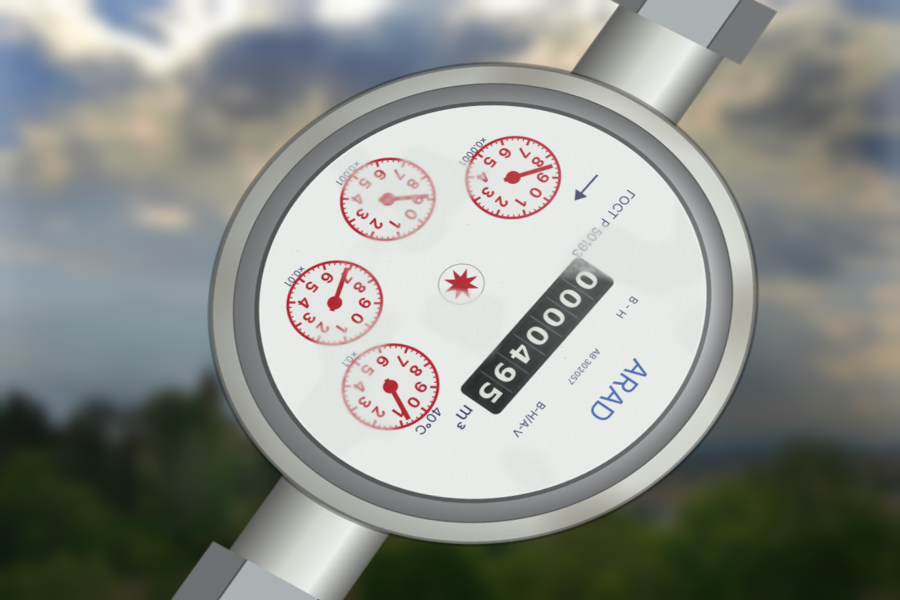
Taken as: 495.0688 m³
